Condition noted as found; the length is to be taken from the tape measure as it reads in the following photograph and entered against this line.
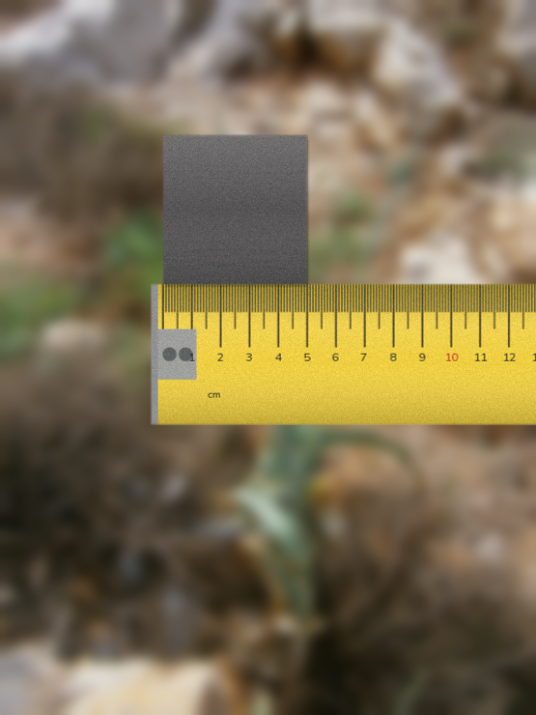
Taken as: 5 cm
